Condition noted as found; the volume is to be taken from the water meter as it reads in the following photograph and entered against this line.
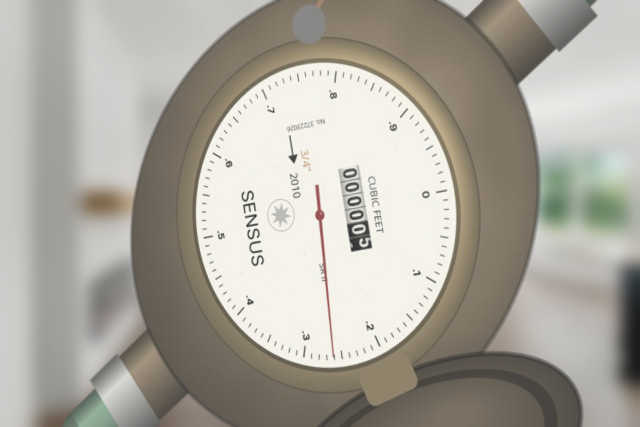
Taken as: 5.26 ft³
